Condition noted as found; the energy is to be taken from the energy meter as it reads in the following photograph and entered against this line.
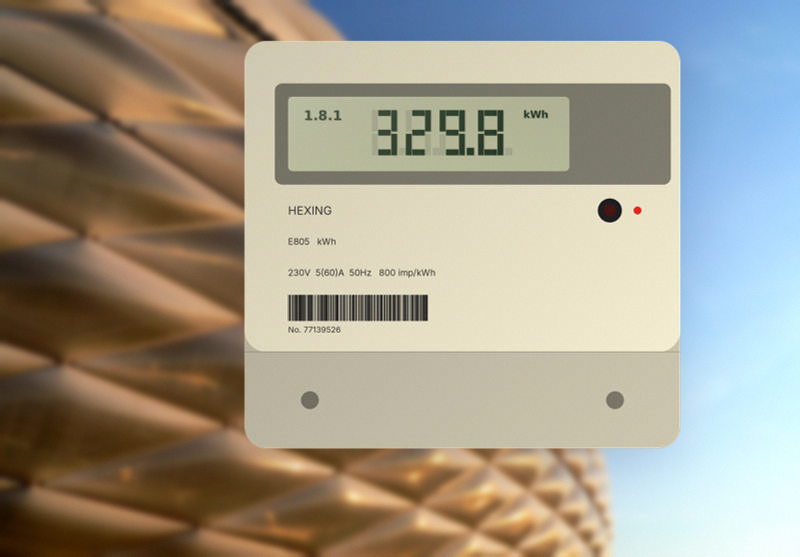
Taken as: 329.8 kWh
